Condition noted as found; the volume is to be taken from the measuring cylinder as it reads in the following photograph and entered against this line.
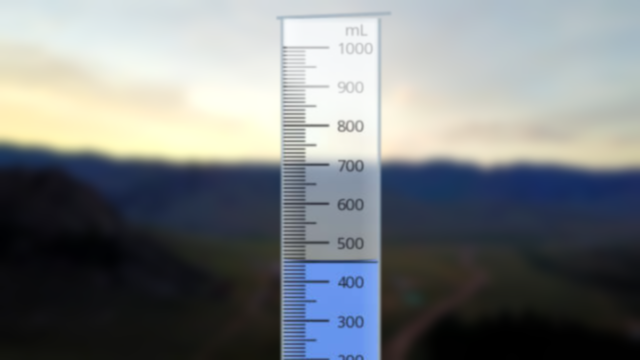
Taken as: 450 mL
